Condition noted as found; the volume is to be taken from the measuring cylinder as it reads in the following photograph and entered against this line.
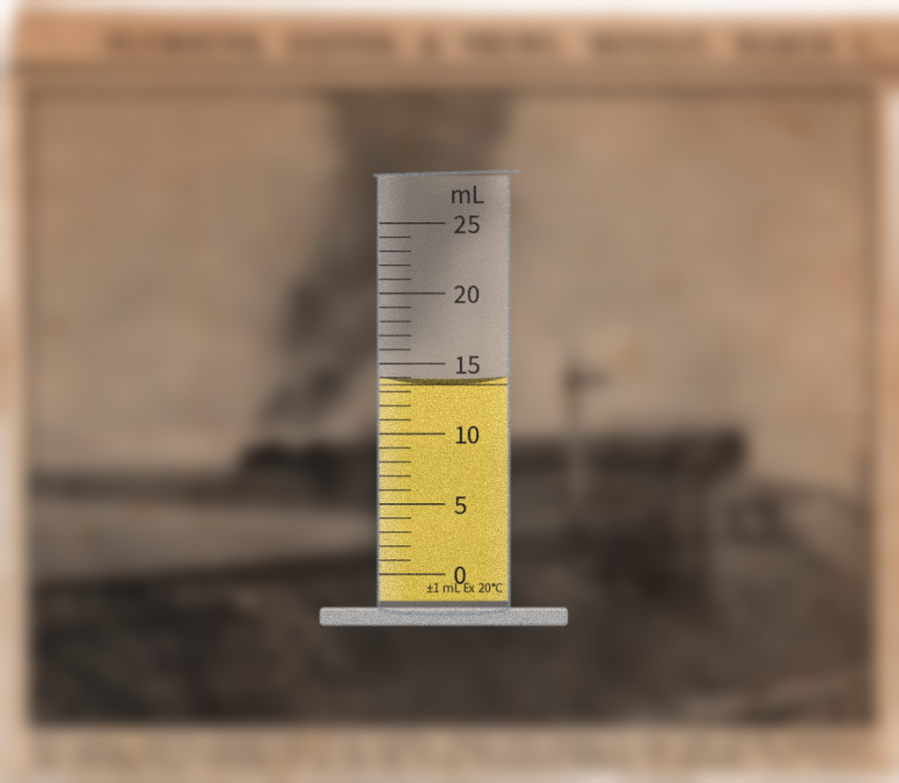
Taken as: 13.5 mL
